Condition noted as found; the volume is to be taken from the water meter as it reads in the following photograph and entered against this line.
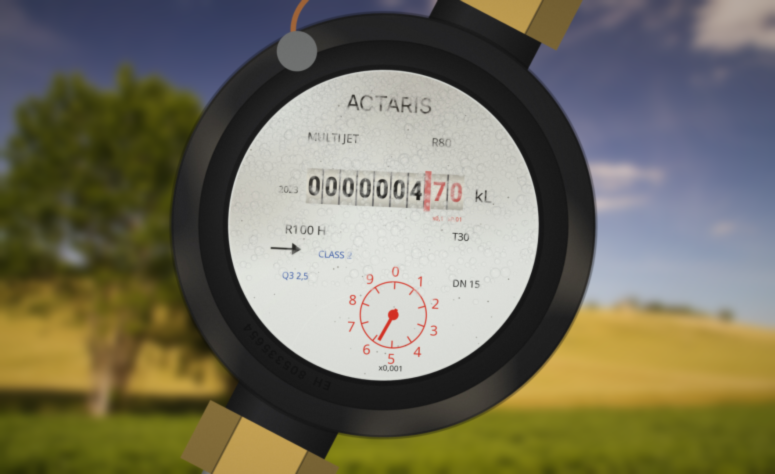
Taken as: 4.705 kL
